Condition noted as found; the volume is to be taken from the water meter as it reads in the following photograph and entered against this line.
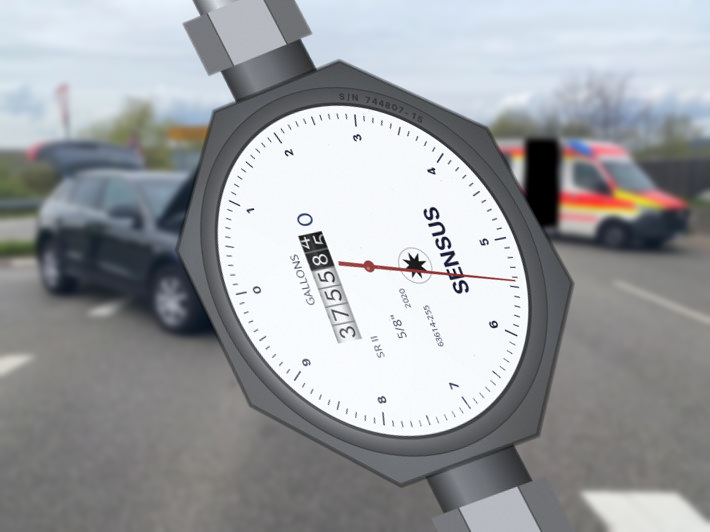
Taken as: 3755845.4 gal
